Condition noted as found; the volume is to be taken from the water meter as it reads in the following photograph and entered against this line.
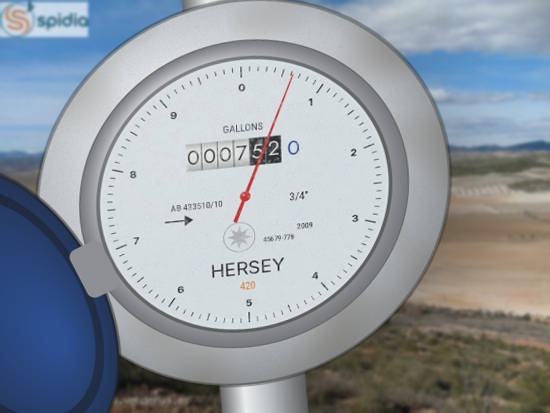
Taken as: 7520.6 gal
